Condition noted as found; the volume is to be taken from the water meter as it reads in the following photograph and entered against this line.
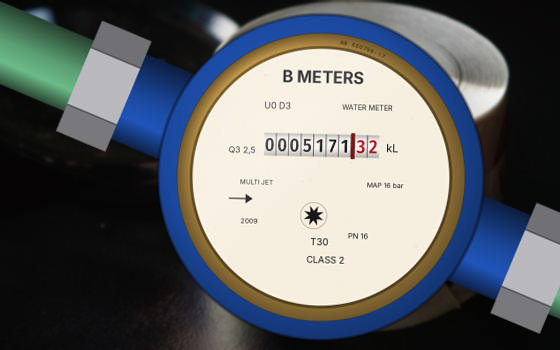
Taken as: 5171.32 kL
